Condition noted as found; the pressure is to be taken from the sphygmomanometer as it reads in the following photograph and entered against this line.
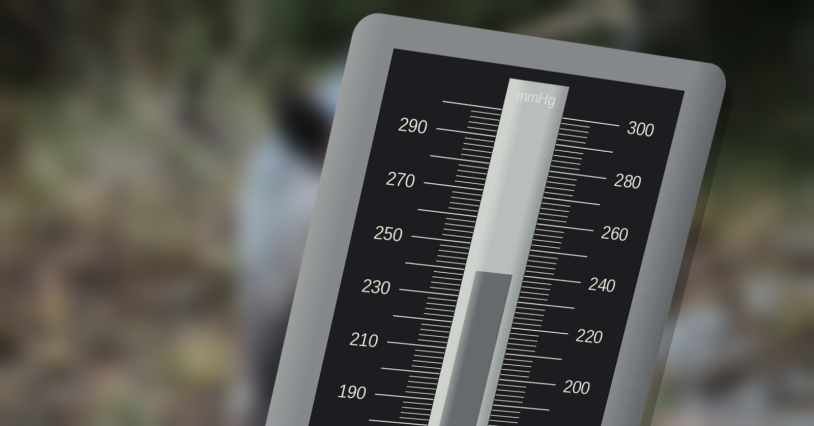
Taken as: 240 mmHg
